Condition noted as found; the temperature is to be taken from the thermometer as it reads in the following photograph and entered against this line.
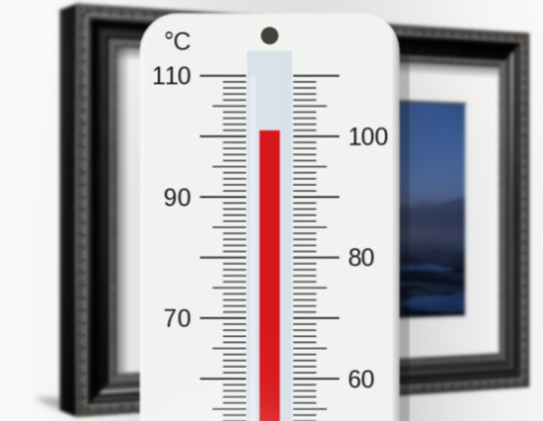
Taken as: 101 °C
